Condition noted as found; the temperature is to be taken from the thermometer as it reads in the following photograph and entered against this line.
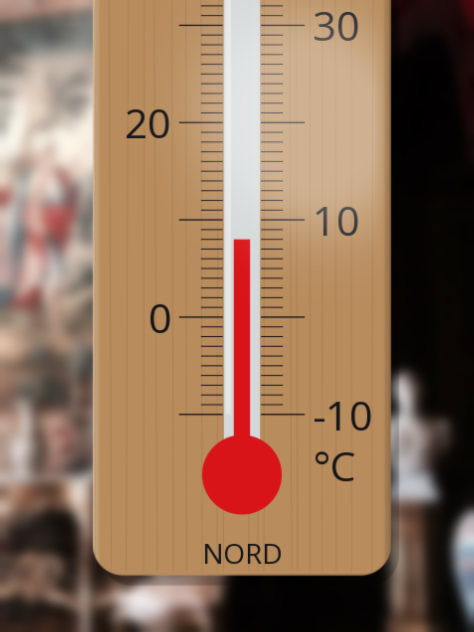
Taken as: 8 °C
